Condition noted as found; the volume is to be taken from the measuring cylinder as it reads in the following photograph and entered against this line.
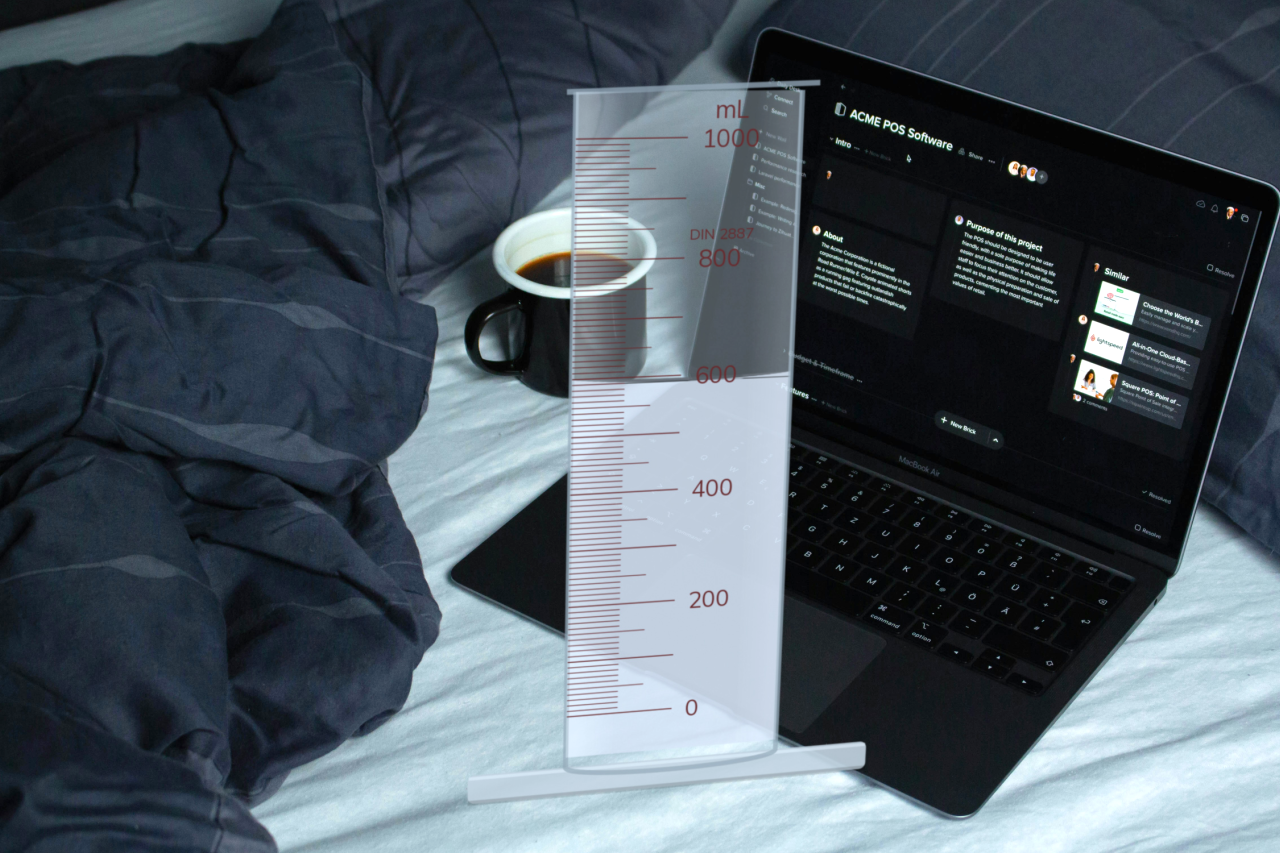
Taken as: 590 mL
